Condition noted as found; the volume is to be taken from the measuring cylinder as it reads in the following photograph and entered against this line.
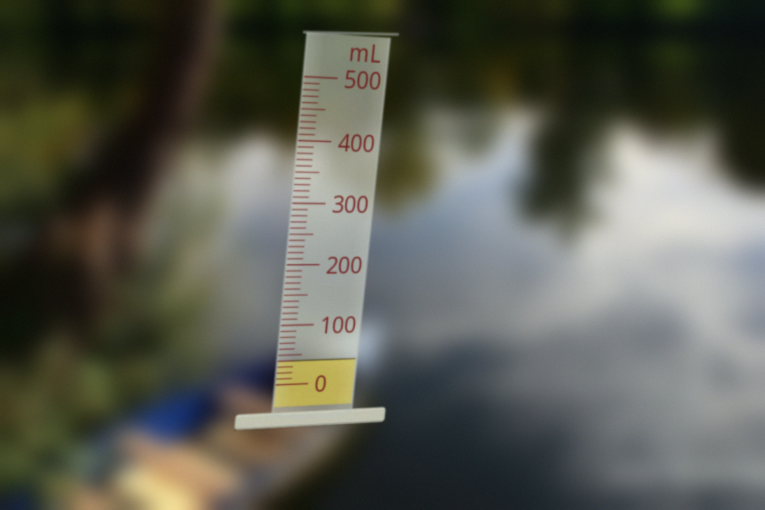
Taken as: 40 mL
